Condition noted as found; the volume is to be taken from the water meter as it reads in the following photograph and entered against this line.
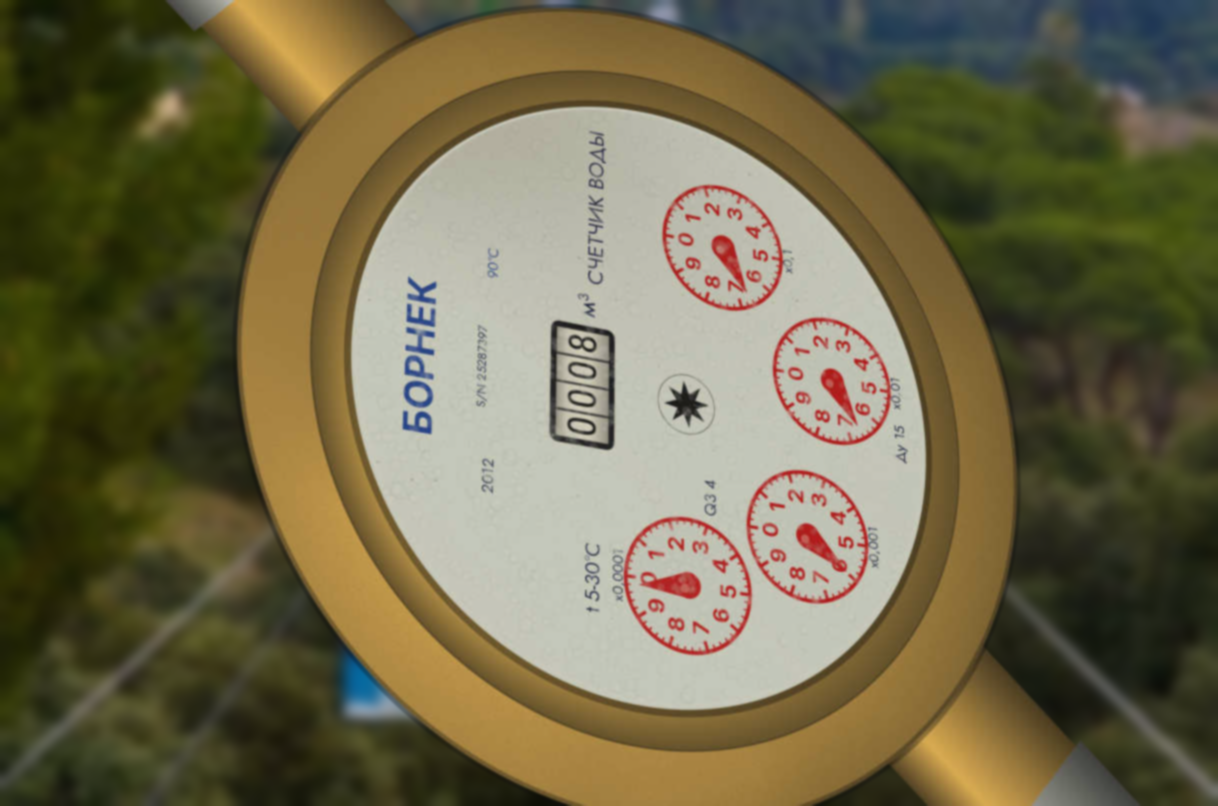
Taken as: 8.6659 m³
